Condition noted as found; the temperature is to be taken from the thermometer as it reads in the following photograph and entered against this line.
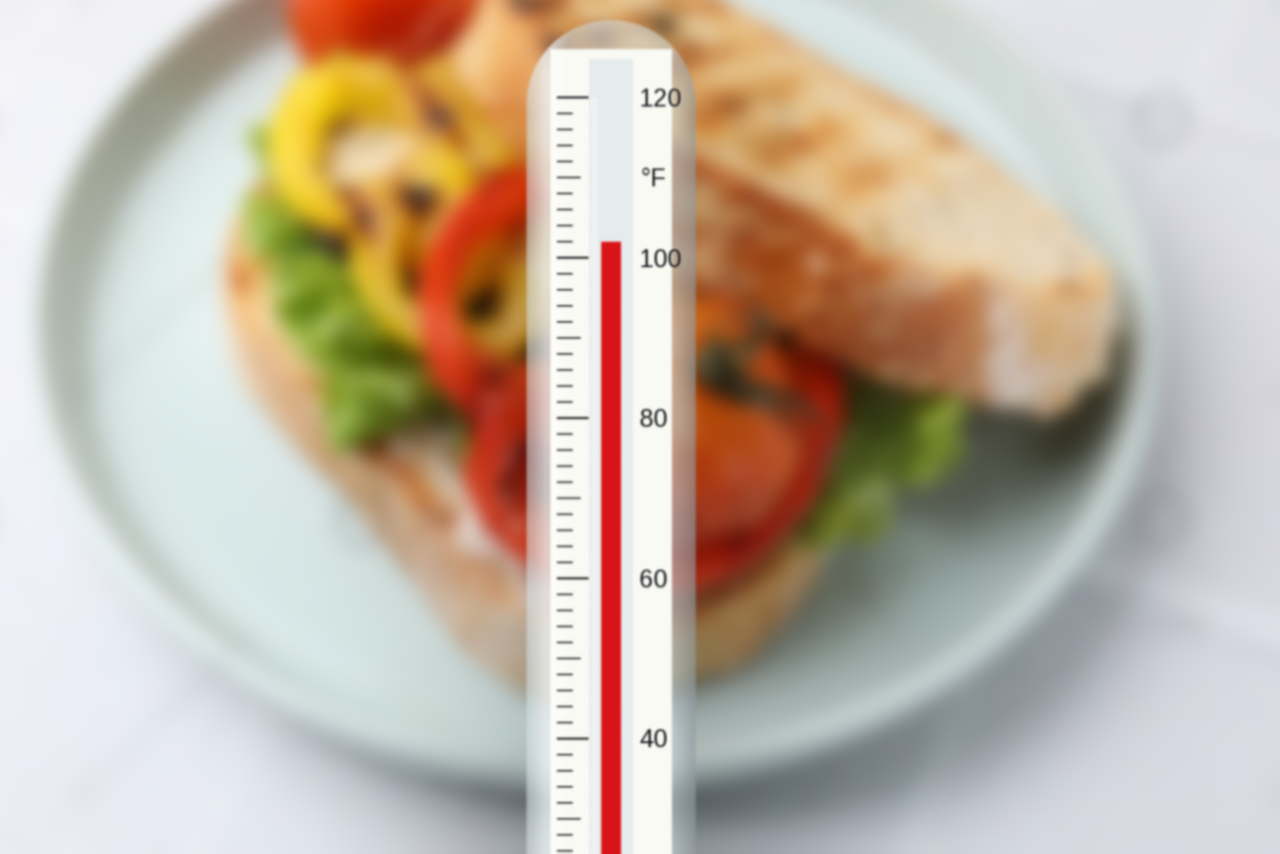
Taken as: 102 °F
